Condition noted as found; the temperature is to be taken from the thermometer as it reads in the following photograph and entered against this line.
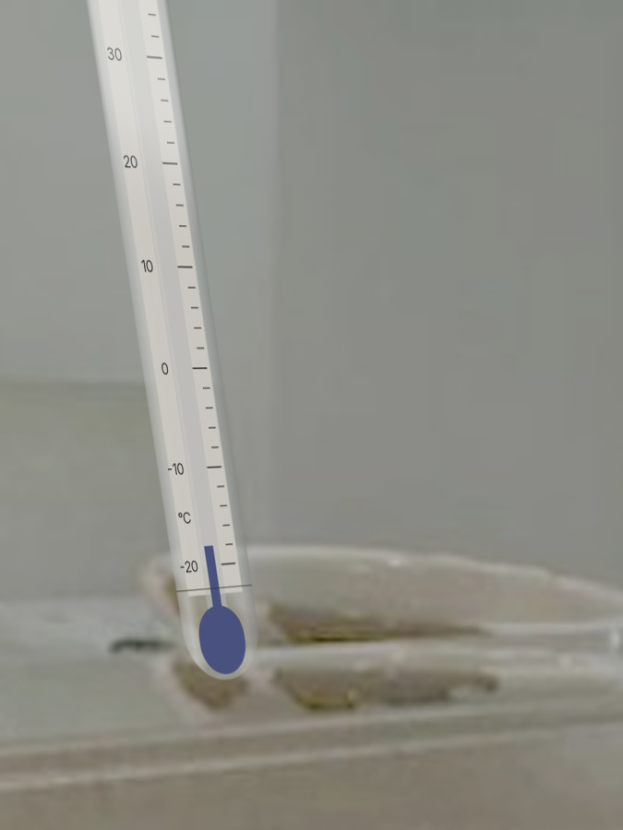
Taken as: -18 °C
